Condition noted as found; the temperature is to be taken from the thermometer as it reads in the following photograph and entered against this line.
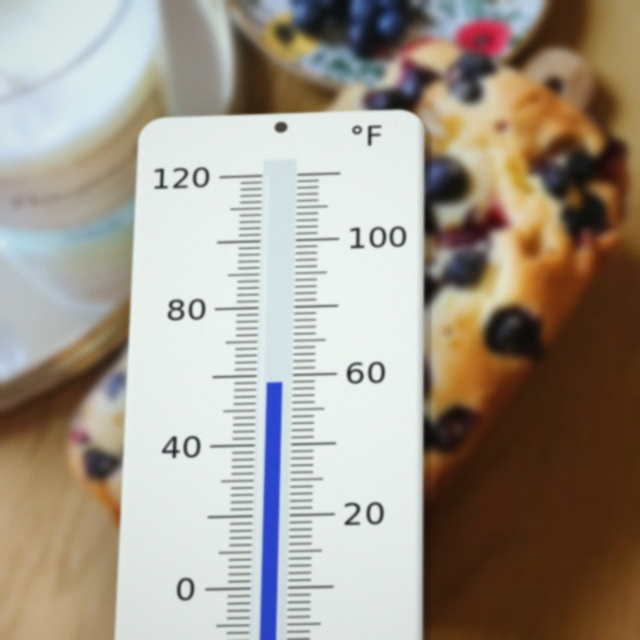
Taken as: 58 °F
